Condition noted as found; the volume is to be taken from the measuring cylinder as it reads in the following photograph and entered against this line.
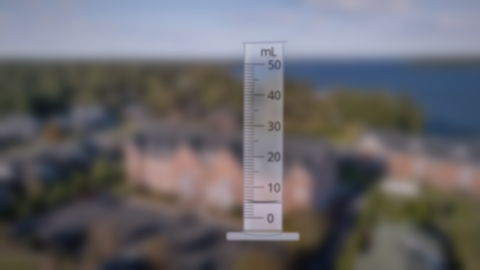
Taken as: 5 mL
